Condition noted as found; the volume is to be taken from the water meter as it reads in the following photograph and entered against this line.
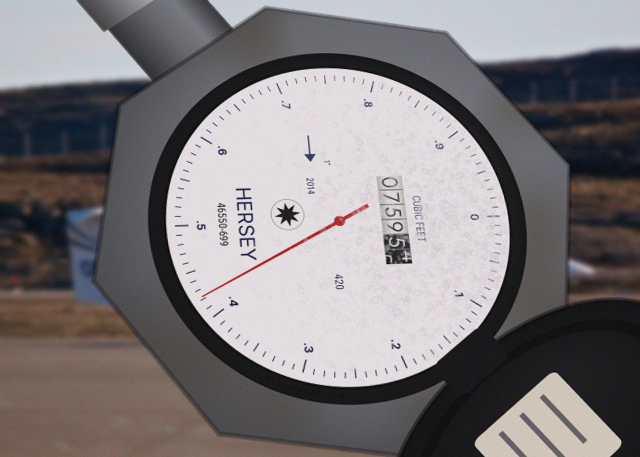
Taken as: 75954.42 ft³
